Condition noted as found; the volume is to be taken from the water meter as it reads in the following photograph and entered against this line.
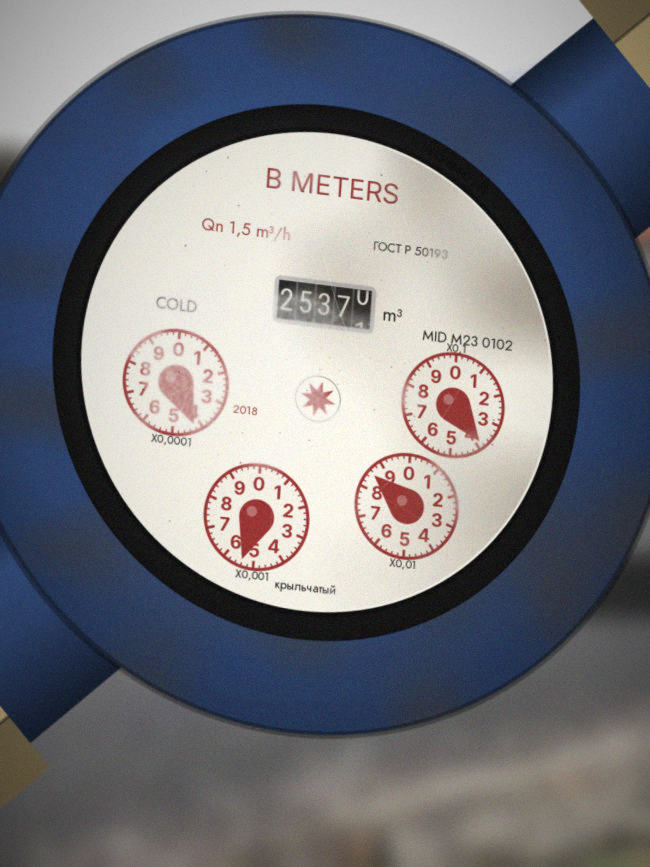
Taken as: 25370.3854 m³
